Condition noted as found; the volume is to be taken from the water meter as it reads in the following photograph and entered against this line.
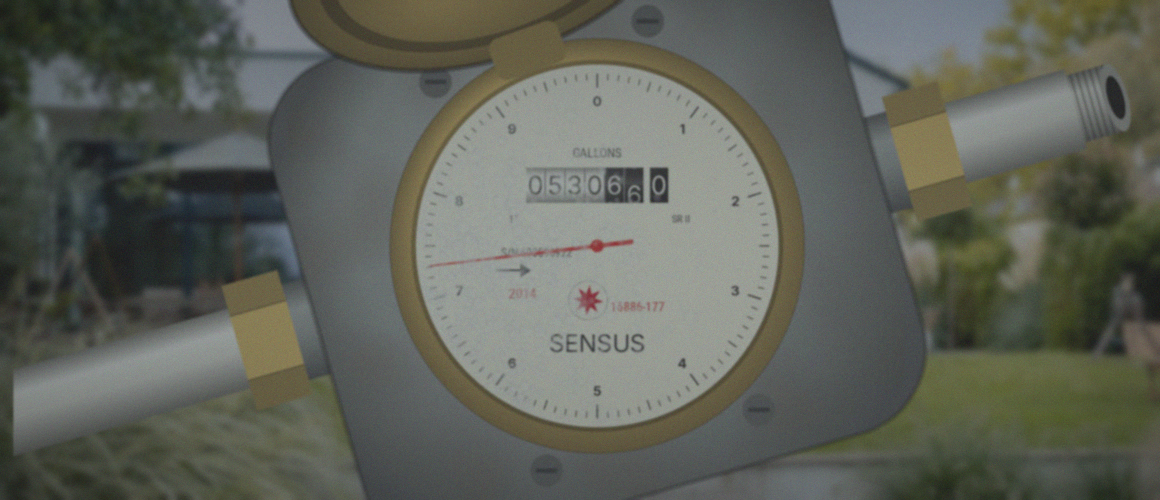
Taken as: 530657.3 gal
